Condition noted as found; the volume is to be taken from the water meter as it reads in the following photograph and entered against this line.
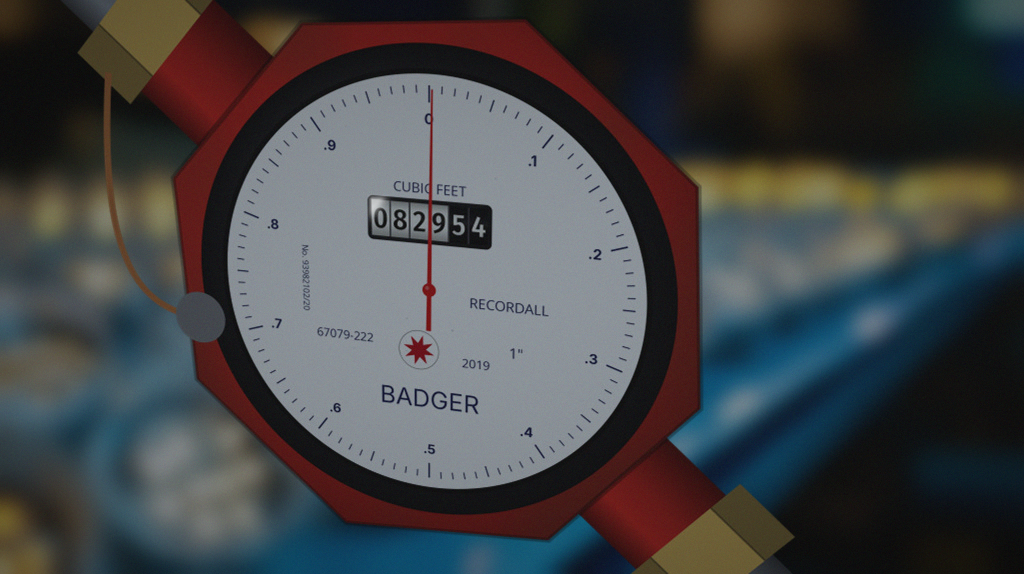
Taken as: 82954.00 ft³
